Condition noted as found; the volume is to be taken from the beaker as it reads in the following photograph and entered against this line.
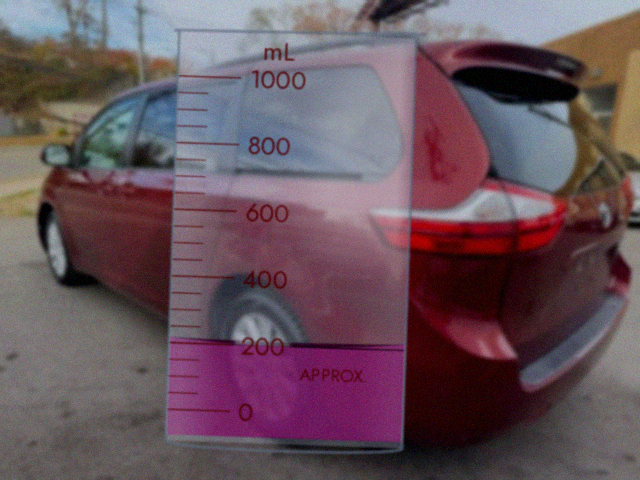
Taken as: 200 mL
